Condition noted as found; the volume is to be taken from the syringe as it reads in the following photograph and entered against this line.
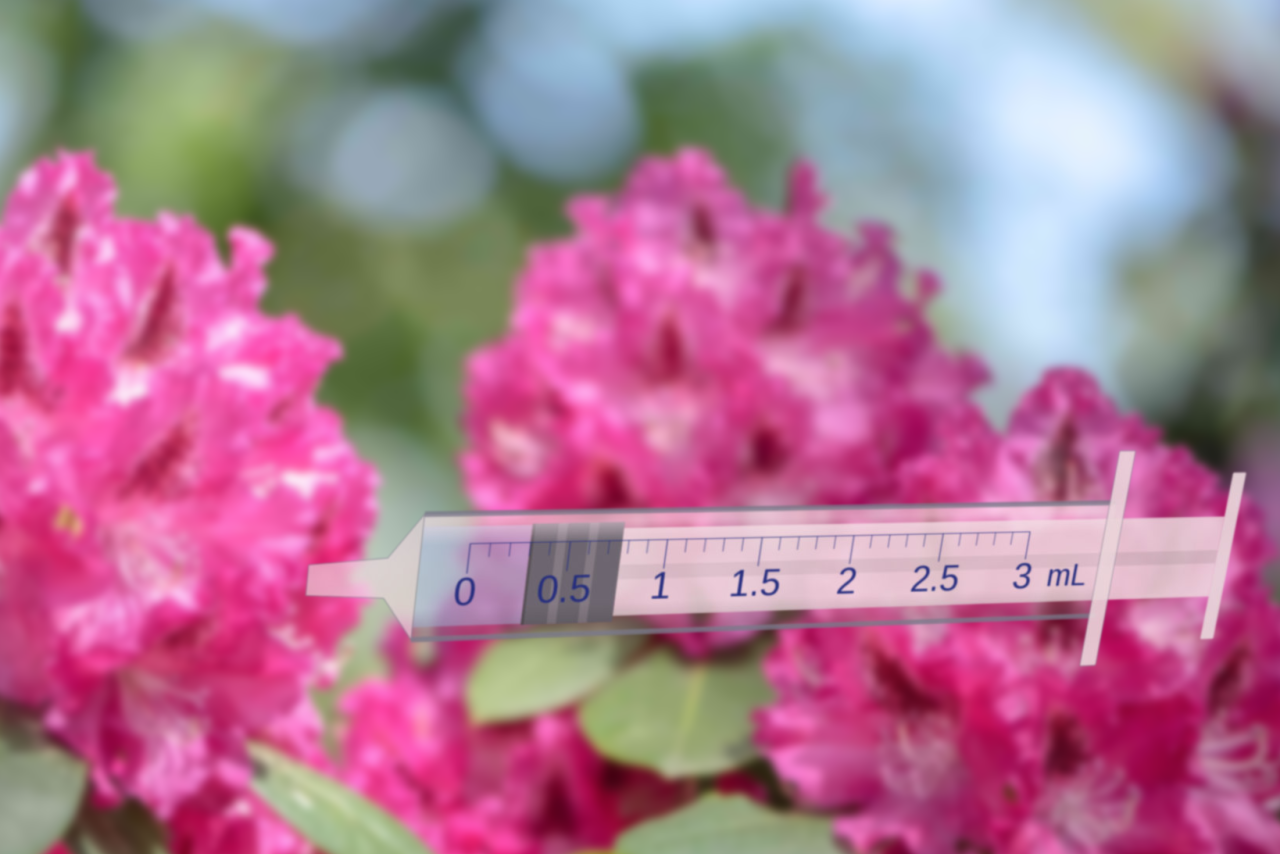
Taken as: 0.3 mL
